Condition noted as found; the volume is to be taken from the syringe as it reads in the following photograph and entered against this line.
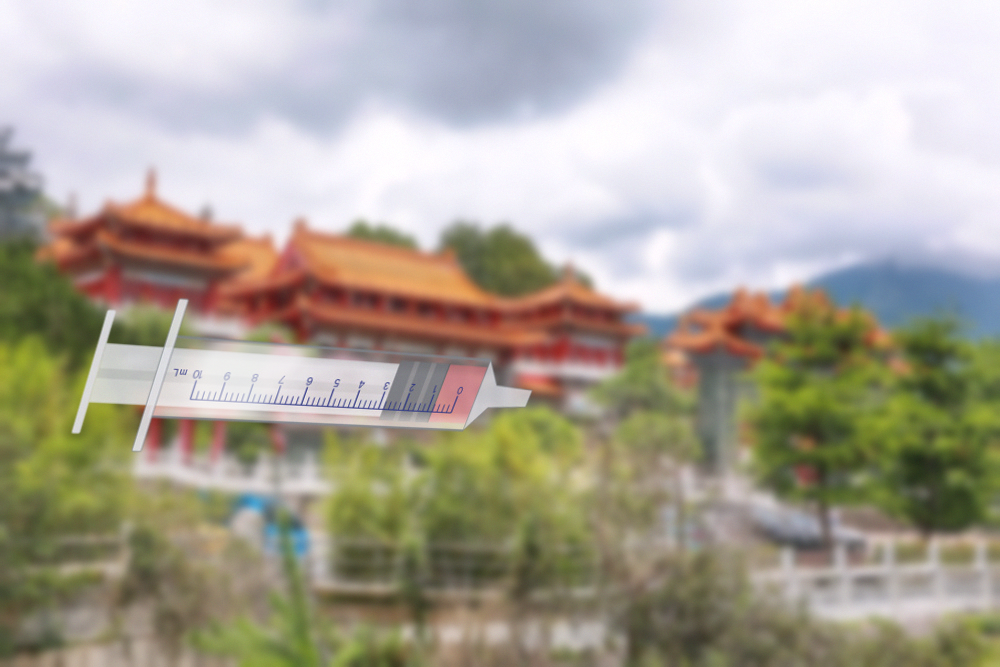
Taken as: 0.8 mL
